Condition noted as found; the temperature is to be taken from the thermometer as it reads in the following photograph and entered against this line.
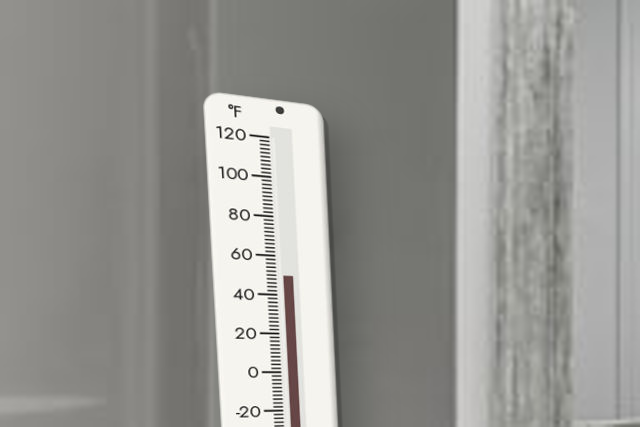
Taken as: 50 °F
